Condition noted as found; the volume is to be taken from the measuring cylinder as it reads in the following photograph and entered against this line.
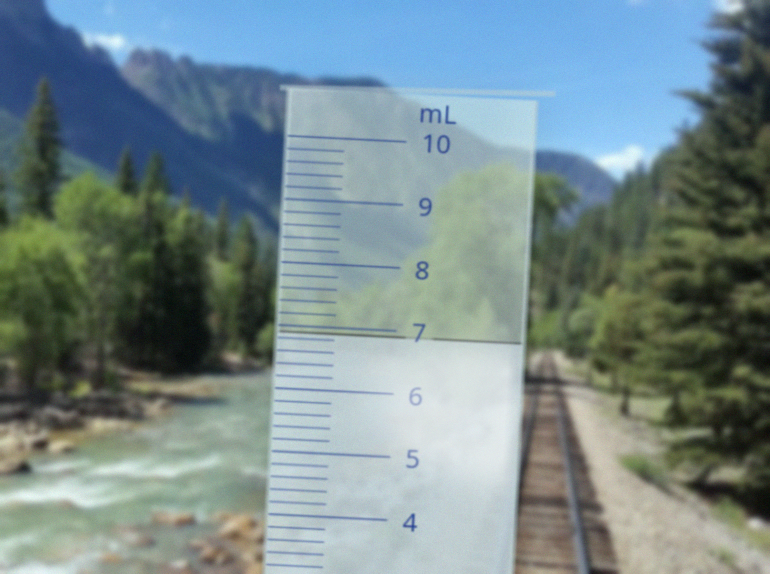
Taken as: 6.9 mL
